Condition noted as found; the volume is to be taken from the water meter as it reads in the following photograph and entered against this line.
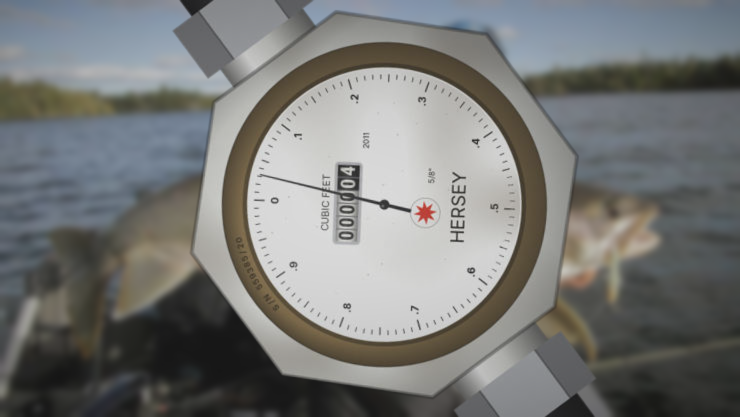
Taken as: 4.03 ft³
